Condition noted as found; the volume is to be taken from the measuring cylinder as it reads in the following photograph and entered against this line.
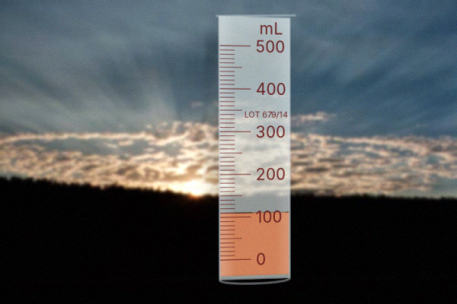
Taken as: 110 mL
